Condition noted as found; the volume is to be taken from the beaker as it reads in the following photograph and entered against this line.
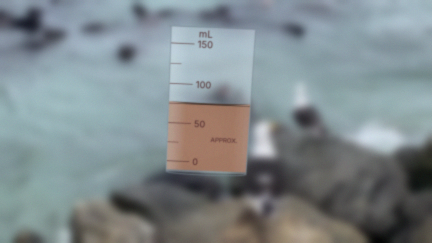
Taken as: 75 mL
